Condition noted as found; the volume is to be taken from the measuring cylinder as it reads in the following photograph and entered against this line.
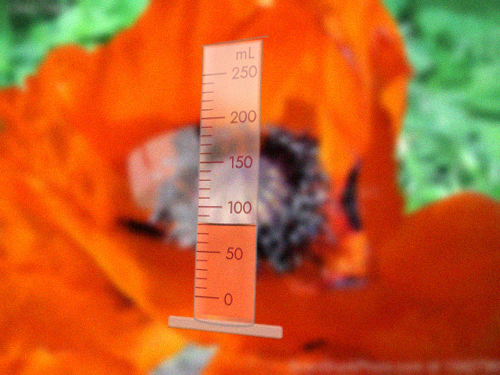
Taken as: 80 mL
